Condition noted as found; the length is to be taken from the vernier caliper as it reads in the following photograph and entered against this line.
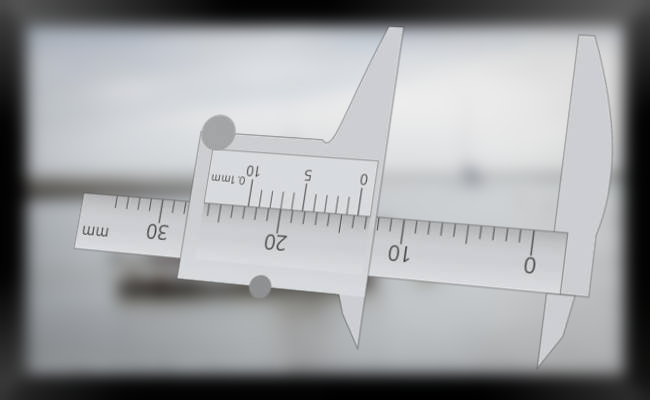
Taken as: 13.7 mm
